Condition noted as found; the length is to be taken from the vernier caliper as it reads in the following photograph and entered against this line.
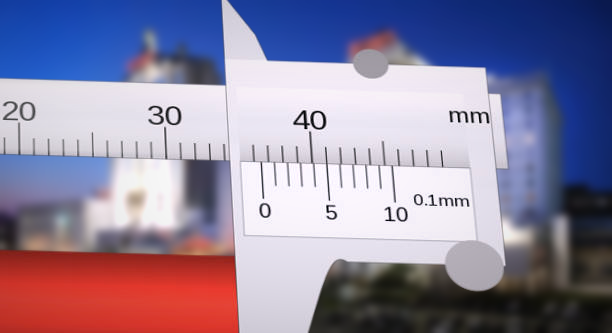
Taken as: 36.5 mm
